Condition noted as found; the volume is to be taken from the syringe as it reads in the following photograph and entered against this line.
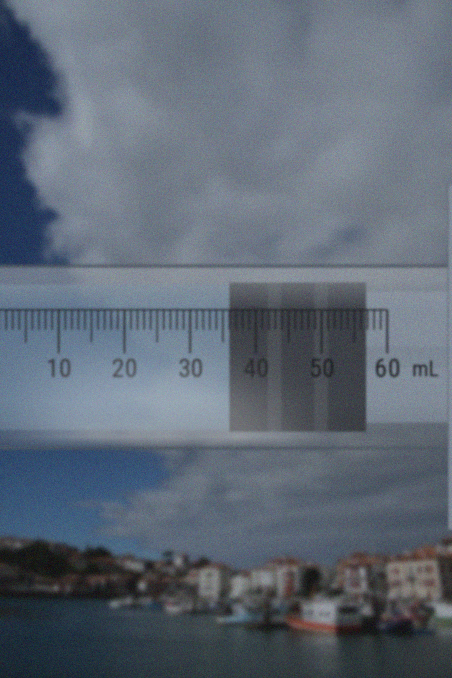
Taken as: 36 mL
